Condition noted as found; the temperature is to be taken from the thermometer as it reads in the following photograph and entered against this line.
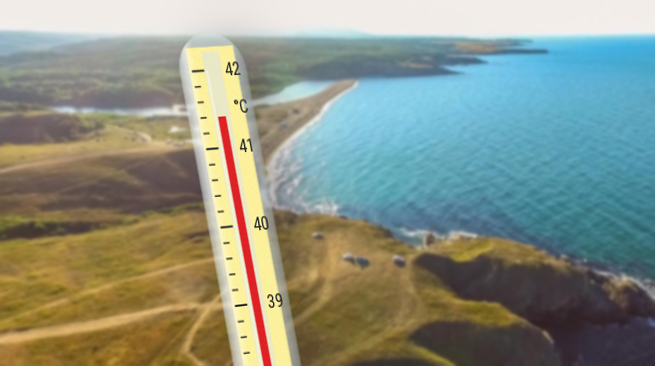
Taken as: 41.4 °C
